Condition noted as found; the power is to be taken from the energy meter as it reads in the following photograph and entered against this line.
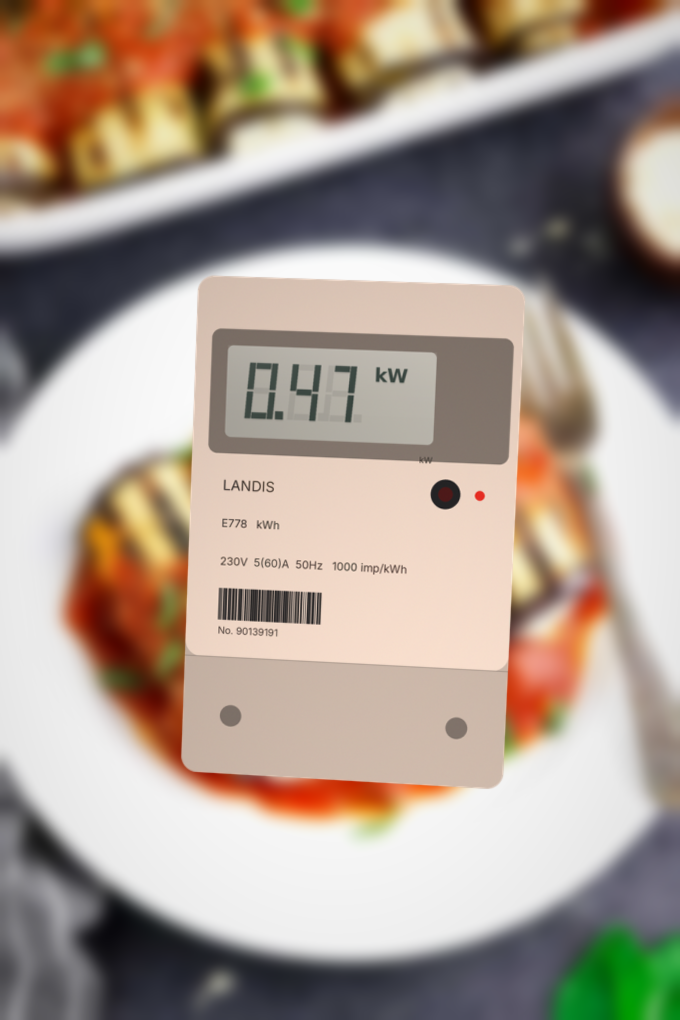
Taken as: 0.47 kW
